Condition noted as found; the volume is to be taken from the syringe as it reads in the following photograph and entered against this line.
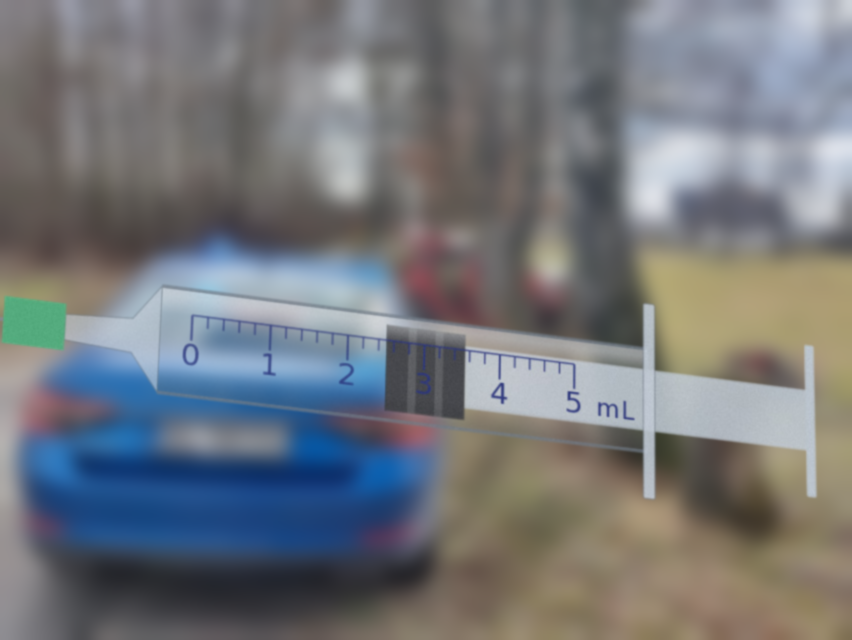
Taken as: 2.5 mL
